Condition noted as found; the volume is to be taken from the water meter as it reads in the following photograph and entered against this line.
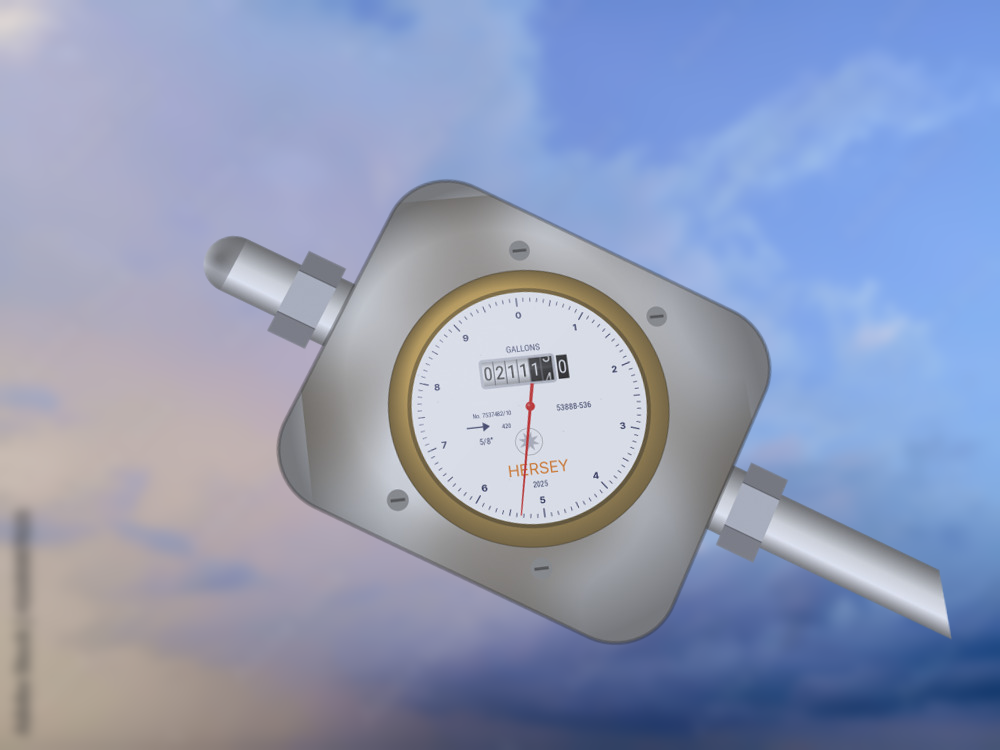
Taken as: 211135.3 gal
